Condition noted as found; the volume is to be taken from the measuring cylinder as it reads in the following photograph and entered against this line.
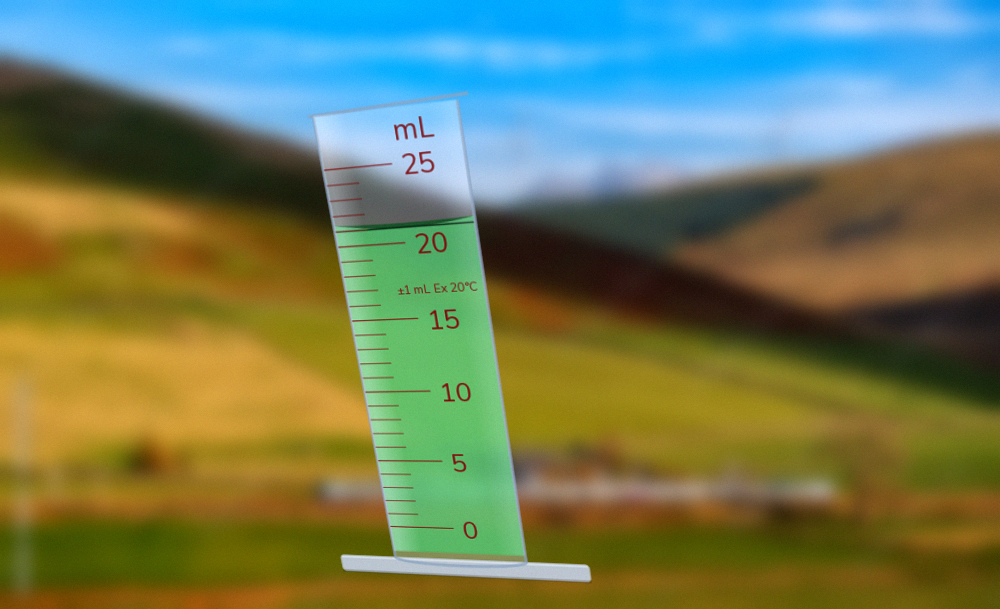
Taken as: 21 mL
